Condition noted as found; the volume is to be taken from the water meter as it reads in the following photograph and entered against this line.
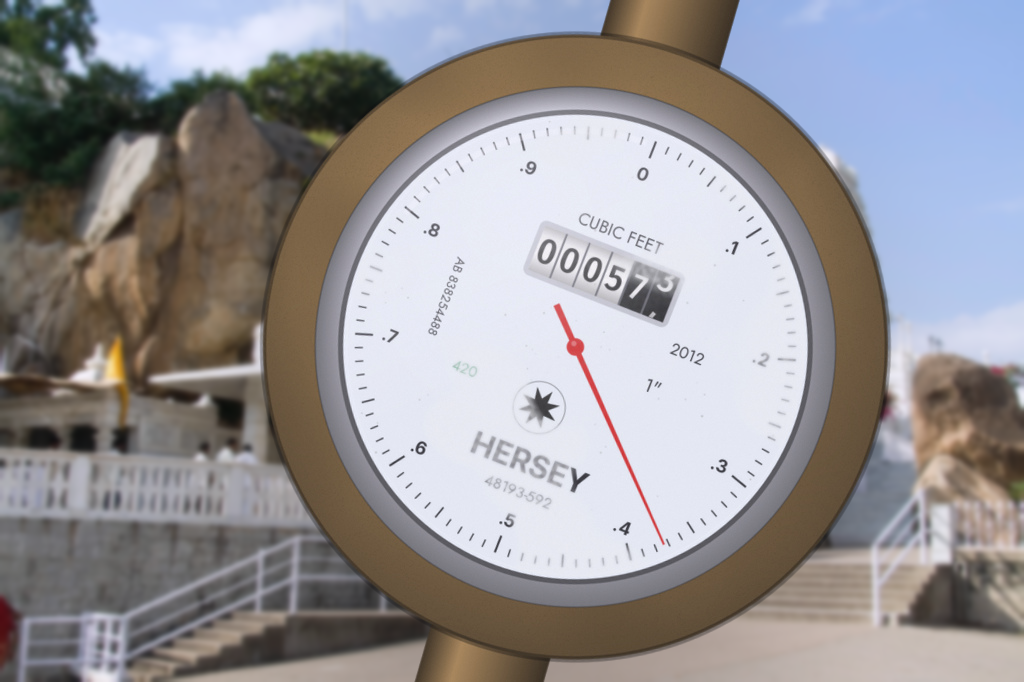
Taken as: 573.37 ft³
